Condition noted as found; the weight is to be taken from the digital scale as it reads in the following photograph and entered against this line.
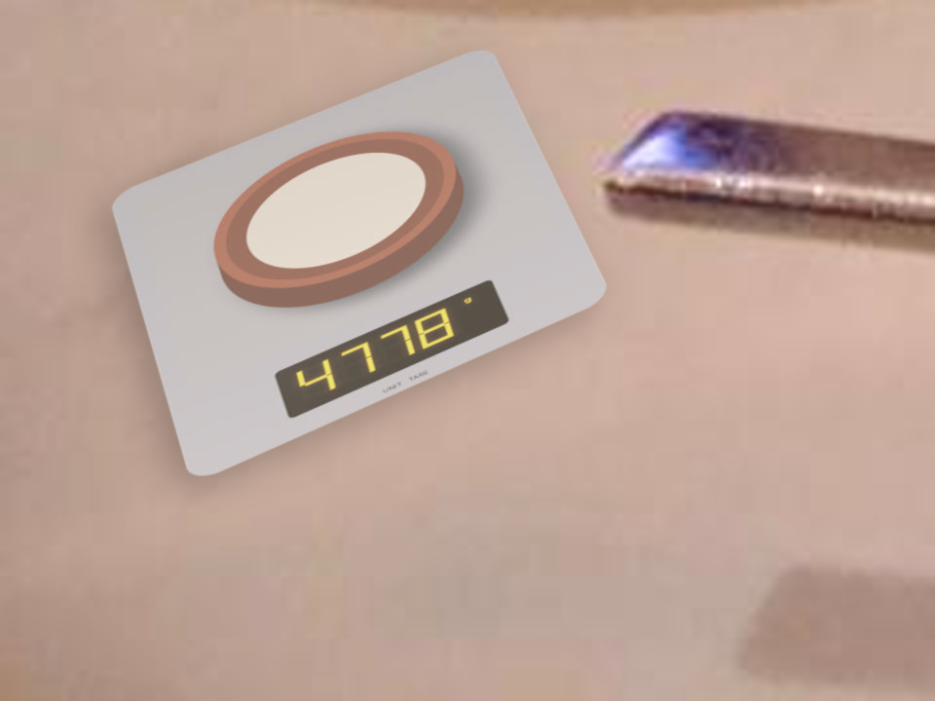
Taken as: 4778 g
